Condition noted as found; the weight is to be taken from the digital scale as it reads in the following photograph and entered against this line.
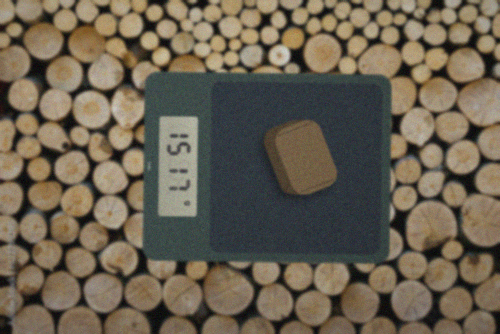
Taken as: 1517 g
